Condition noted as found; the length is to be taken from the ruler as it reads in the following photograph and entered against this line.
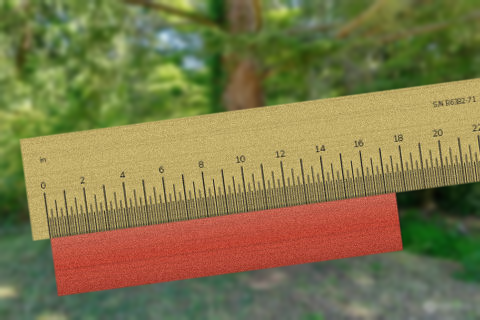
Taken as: 17.5 in
